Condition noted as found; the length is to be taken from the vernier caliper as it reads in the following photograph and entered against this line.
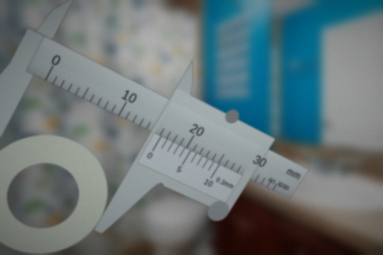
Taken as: 16.2 mm
